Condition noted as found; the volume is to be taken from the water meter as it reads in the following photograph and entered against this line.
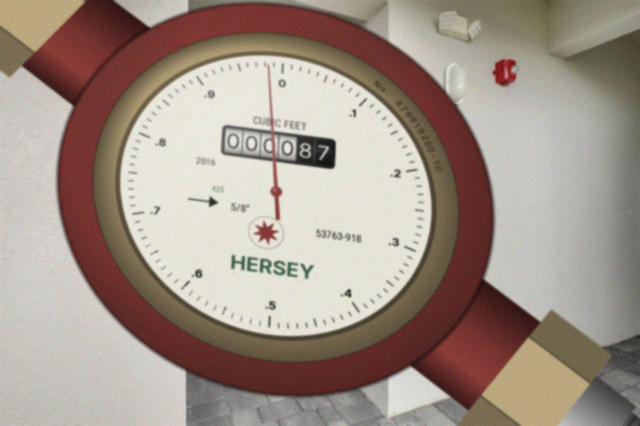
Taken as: 86.98 ft³
